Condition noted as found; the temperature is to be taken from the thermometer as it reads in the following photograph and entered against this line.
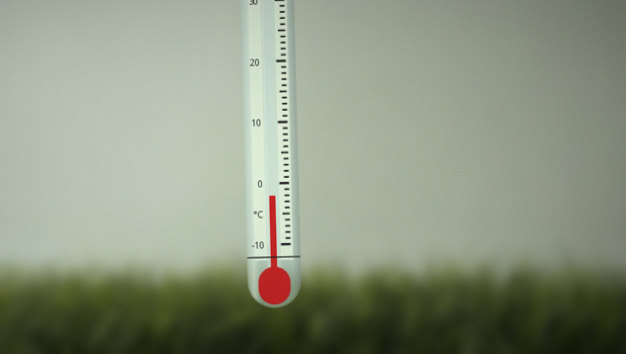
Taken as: -2 °C
